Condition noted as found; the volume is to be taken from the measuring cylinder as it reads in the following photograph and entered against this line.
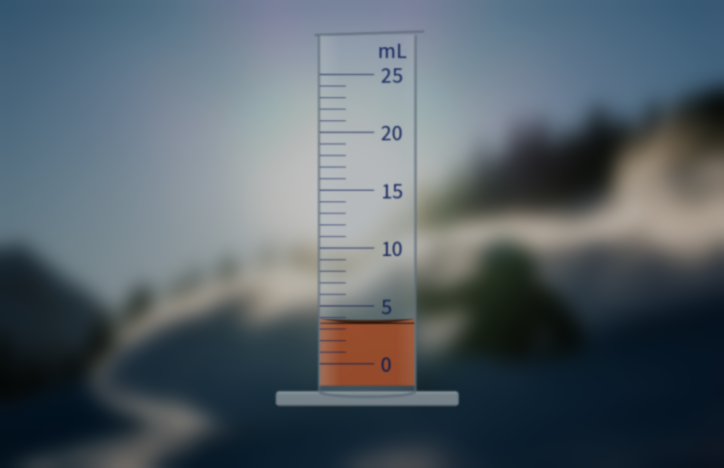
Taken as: 3.5 mL
